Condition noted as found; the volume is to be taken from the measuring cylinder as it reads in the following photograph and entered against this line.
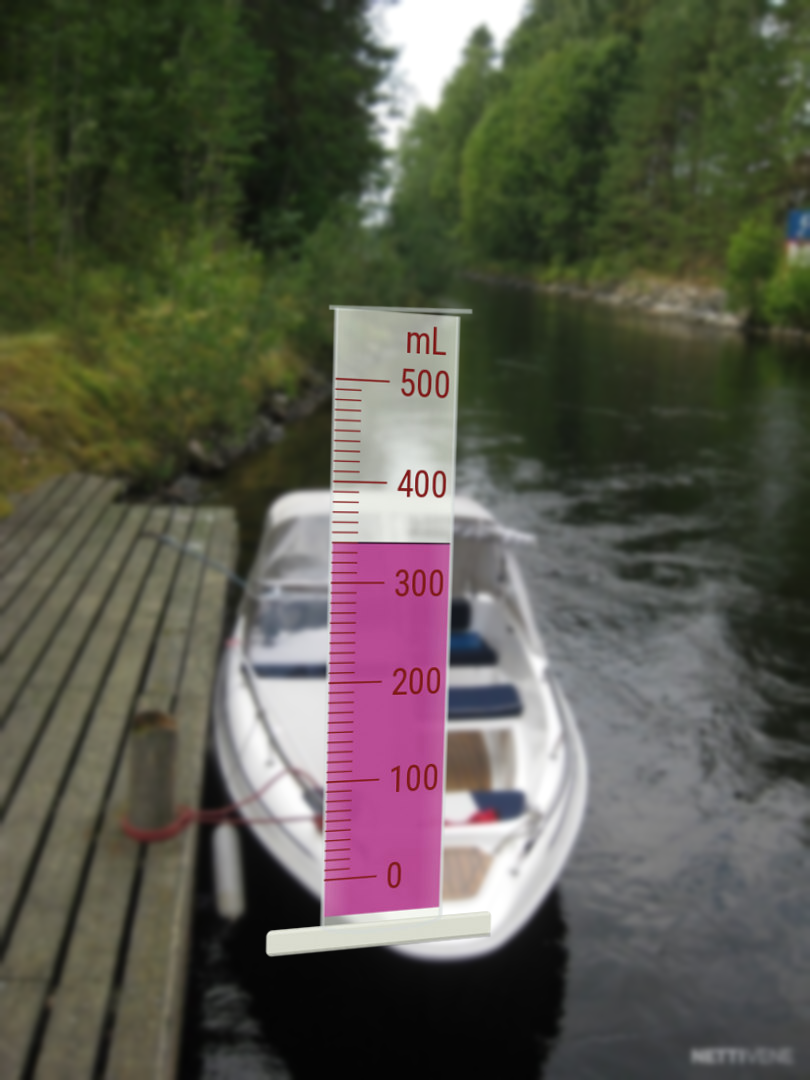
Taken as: 340 mL
